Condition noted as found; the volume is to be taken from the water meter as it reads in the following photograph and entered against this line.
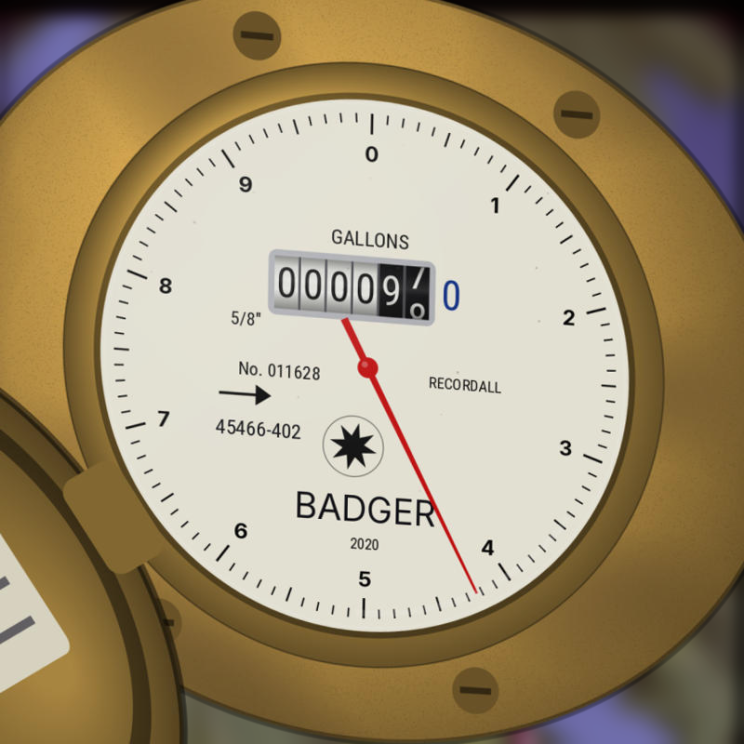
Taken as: 974.2 gal
